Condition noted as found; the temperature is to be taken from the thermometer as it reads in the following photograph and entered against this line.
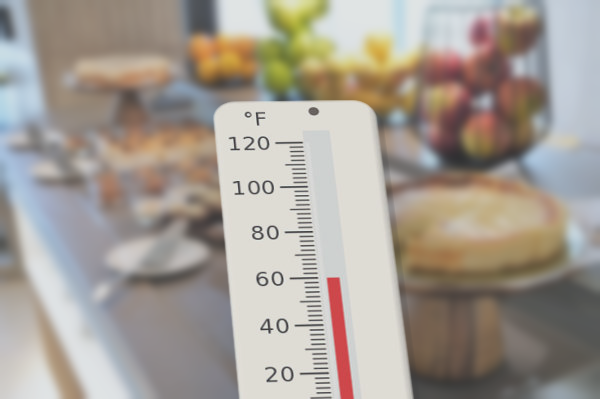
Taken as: 60 °F
